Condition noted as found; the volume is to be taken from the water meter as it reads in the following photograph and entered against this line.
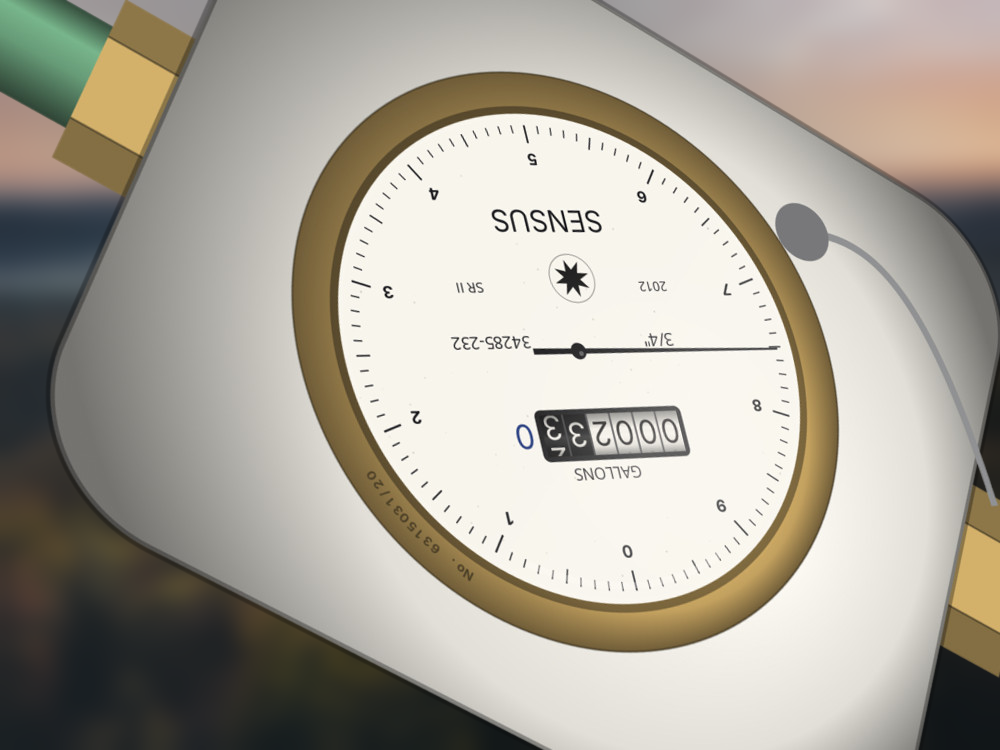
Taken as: 2327.5 gal
